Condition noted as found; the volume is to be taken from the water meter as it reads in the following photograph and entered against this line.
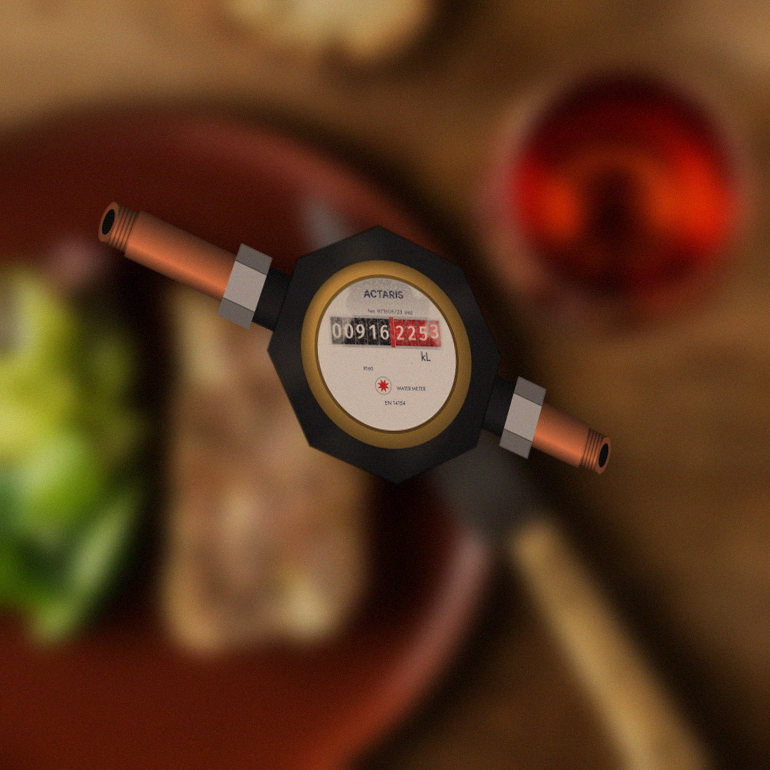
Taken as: 916.2253 kL
